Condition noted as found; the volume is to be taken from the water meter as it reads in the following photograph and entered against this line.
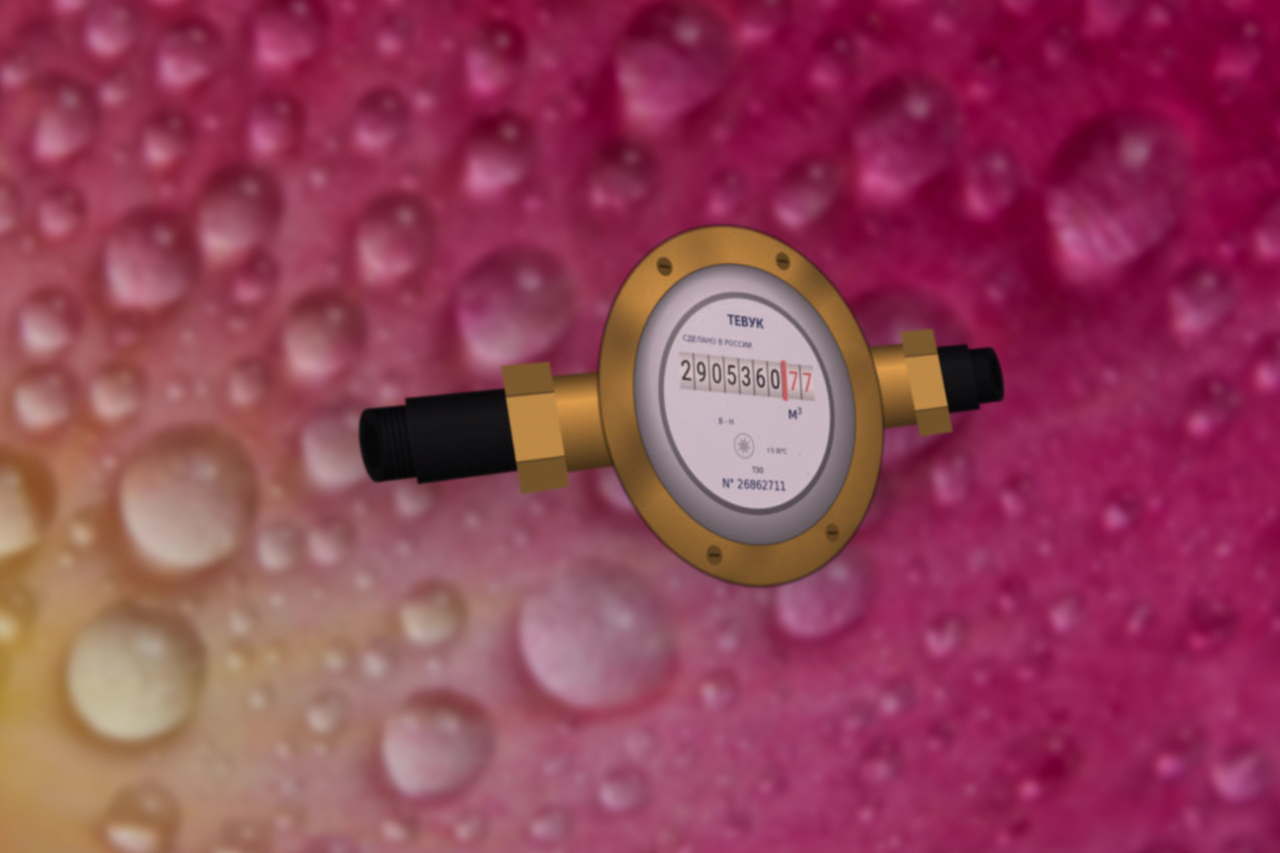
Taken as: 2905360.77 m³
